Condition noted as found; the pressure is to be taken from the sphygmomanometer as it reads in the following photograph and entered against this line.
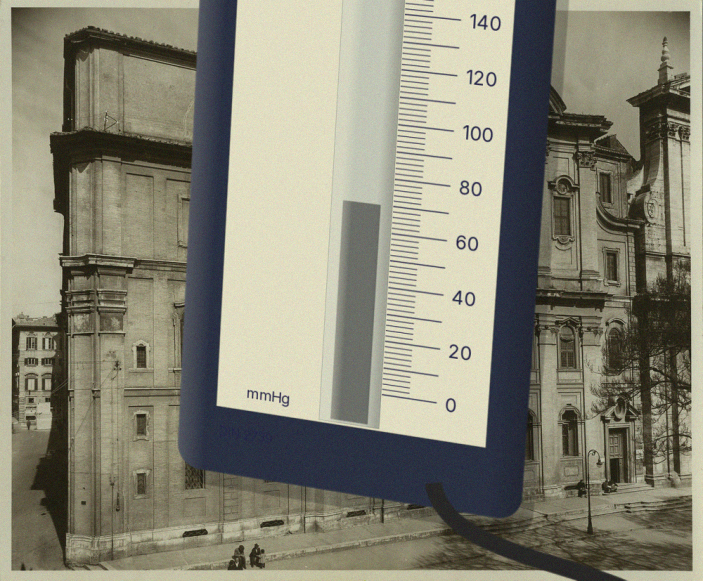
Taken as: 70 mmHg
